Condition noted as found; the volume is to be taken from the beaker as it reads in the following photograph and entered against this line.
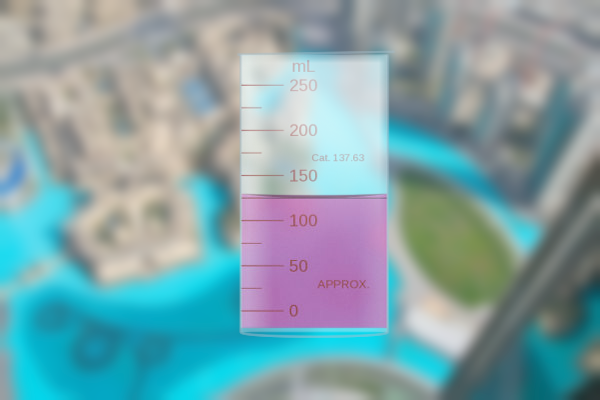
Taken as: 125 mL
